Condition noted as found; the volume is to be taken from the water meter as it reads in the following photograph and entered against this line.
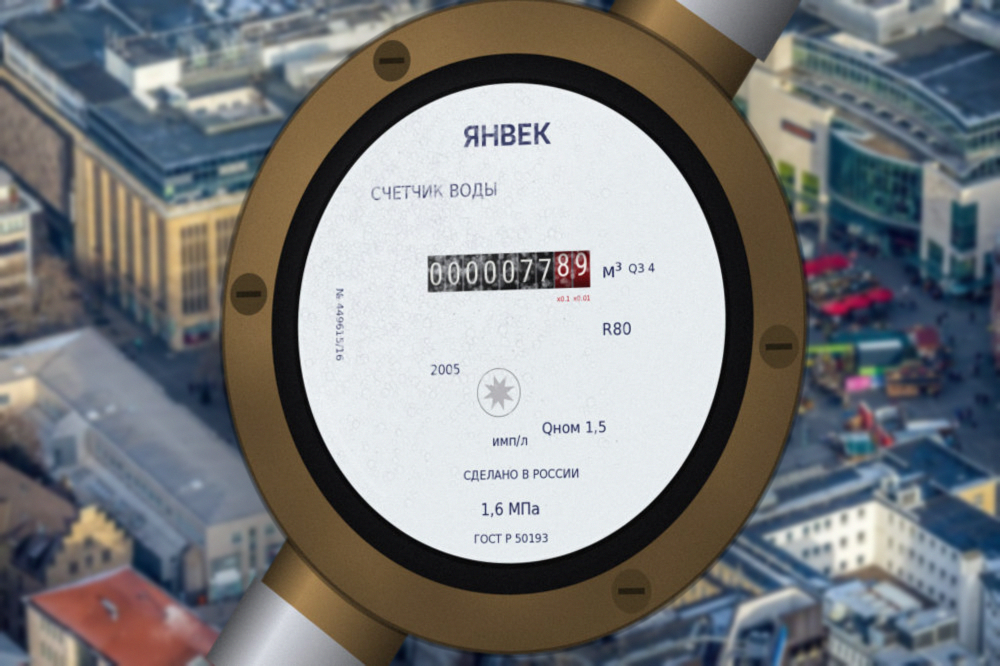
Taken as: 77.89 m³
